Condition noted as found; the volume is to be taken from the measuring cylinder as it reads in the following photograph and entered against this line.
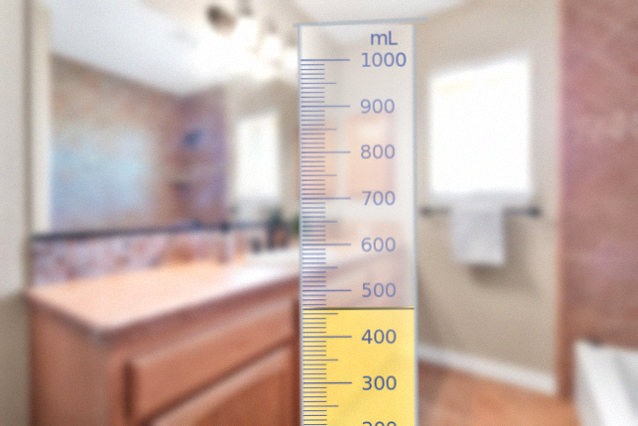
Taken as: 460 mL
